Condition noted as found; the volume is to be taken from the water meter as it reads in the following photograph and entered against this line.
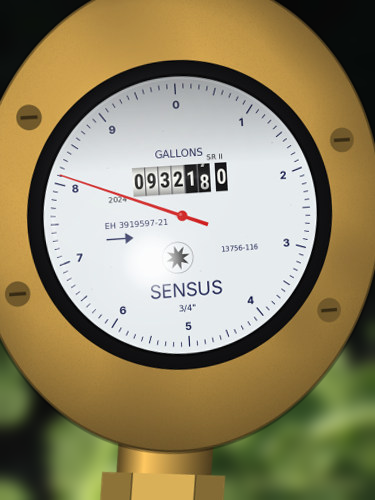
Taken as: 932178.1 gal
